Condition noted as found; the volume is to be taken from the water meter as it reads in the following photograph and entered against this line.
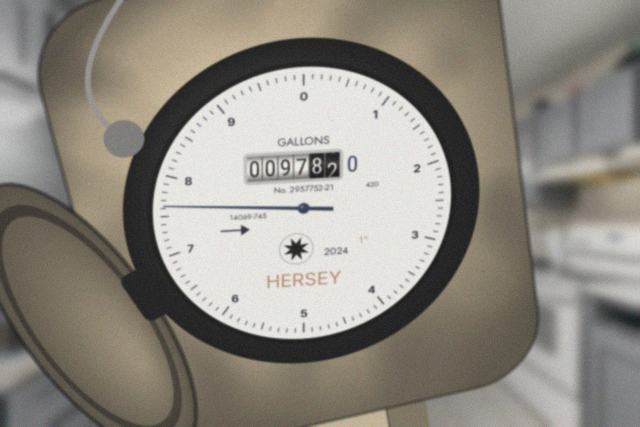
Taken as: 97817.6 gal
